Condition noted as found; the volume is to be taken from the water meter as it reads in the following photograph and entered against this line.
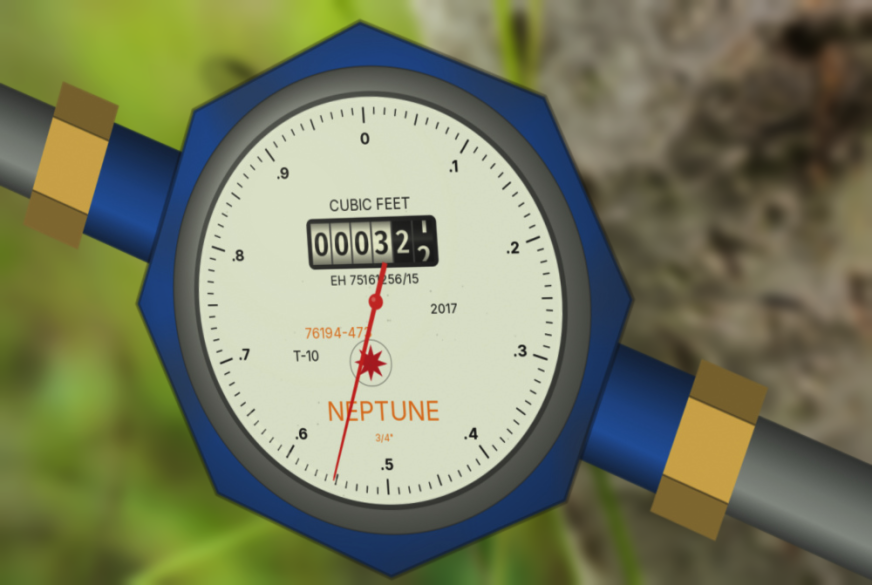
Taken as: 321.55 ft³
